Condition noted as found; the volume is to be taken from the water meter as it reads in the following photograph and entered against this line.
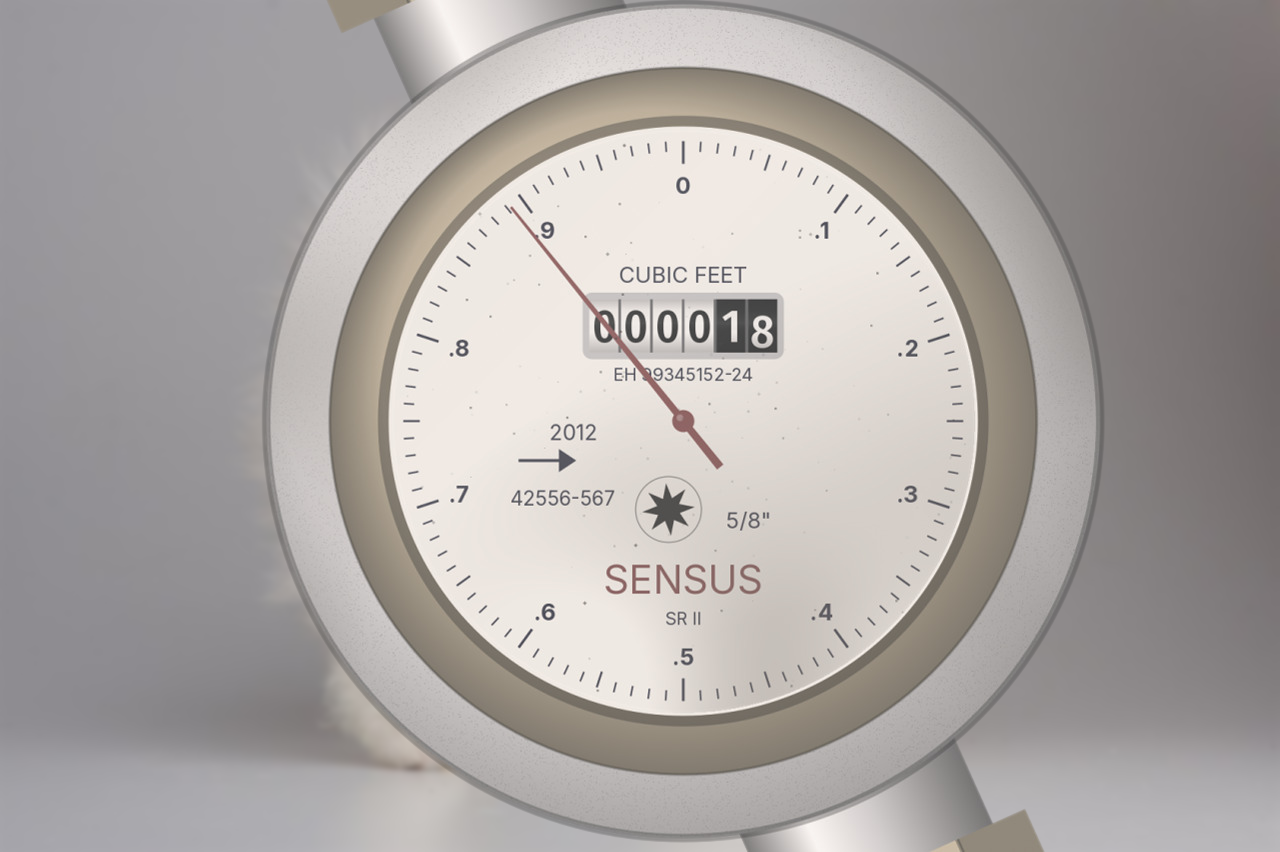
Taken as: 17.89 ft³
